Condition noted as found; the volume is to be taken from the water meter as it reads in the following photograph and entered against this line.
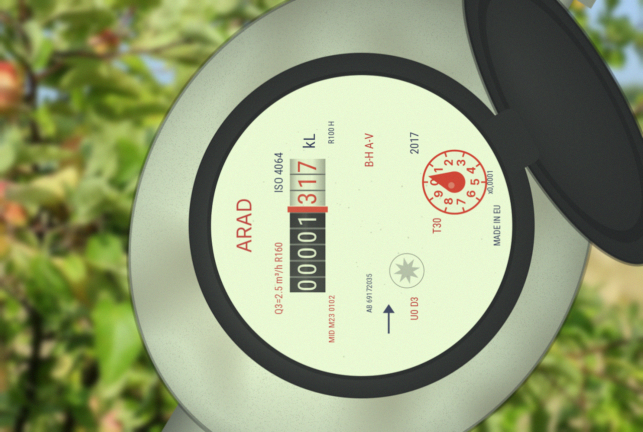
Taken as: 1.3170 kL
